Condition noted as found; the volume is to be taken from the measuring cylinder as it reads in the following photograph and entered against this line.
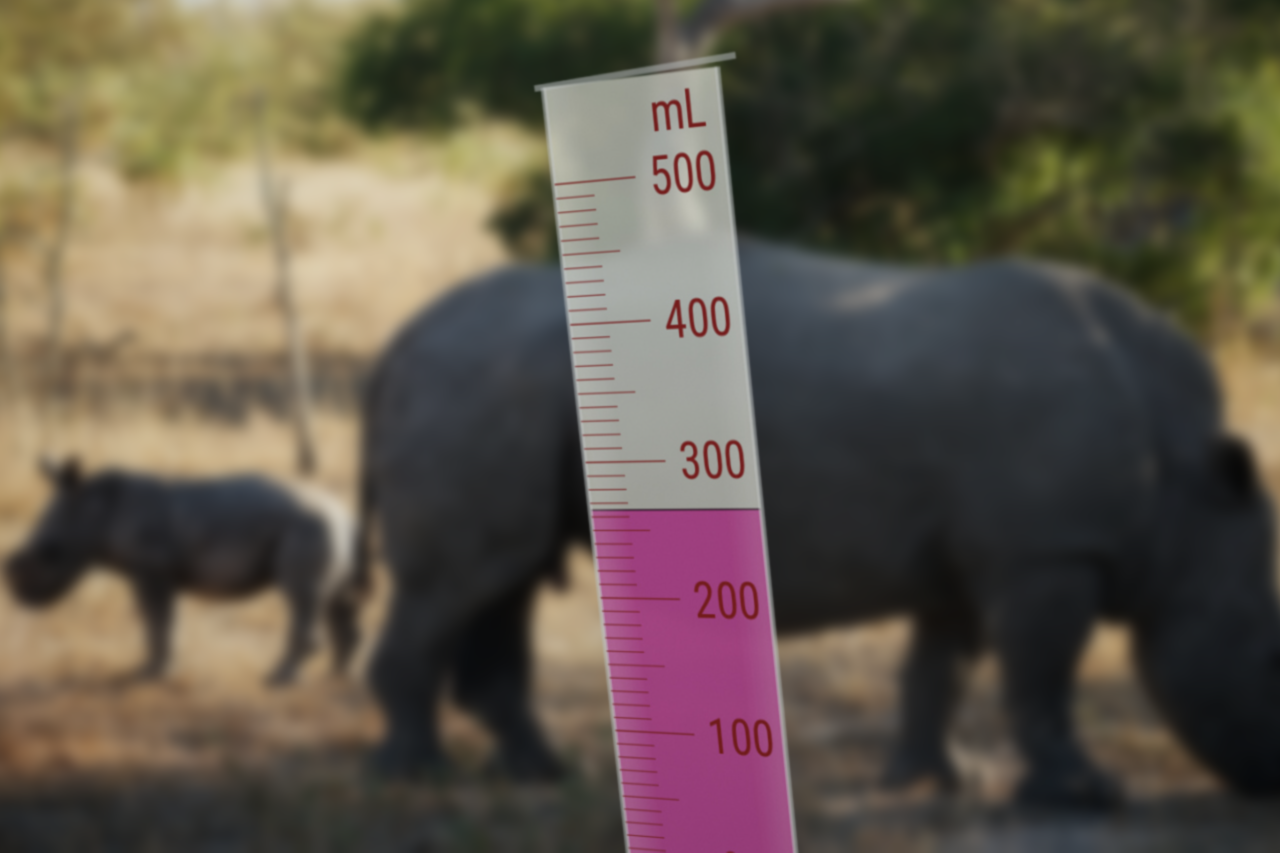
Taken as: 265 mL
